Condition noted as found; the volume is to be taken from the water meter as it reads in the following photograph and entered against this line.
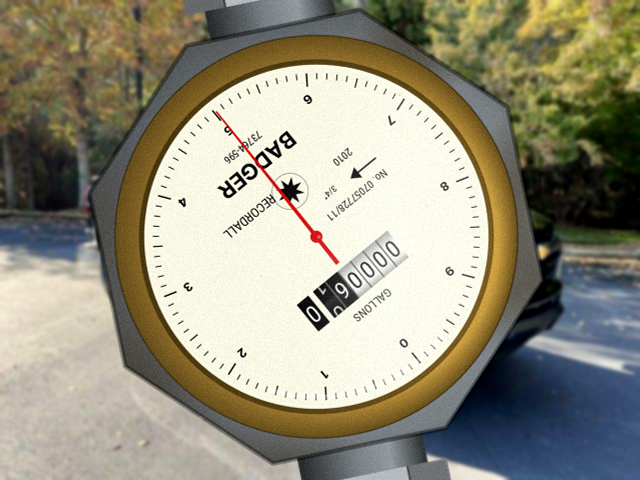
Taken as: 605.0 gal
